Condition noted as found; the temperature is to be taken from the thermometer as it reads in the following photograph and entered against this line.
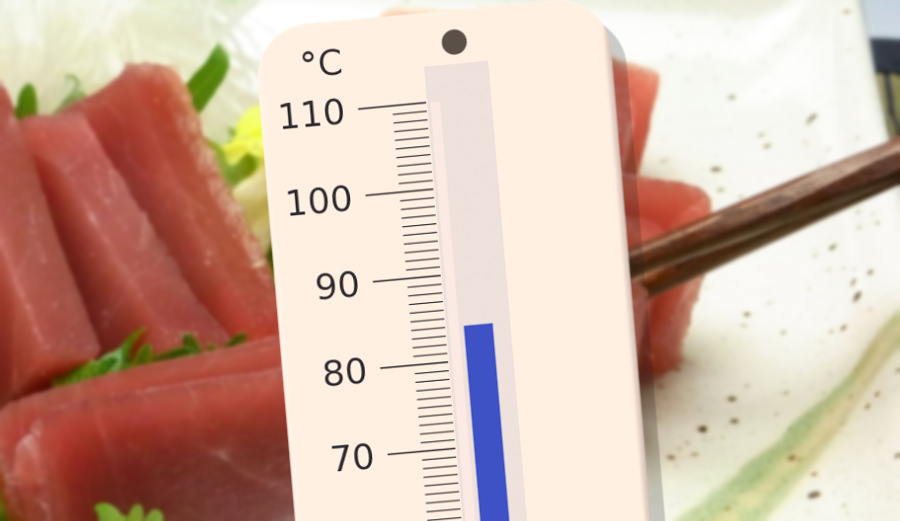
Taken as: 84 °C
